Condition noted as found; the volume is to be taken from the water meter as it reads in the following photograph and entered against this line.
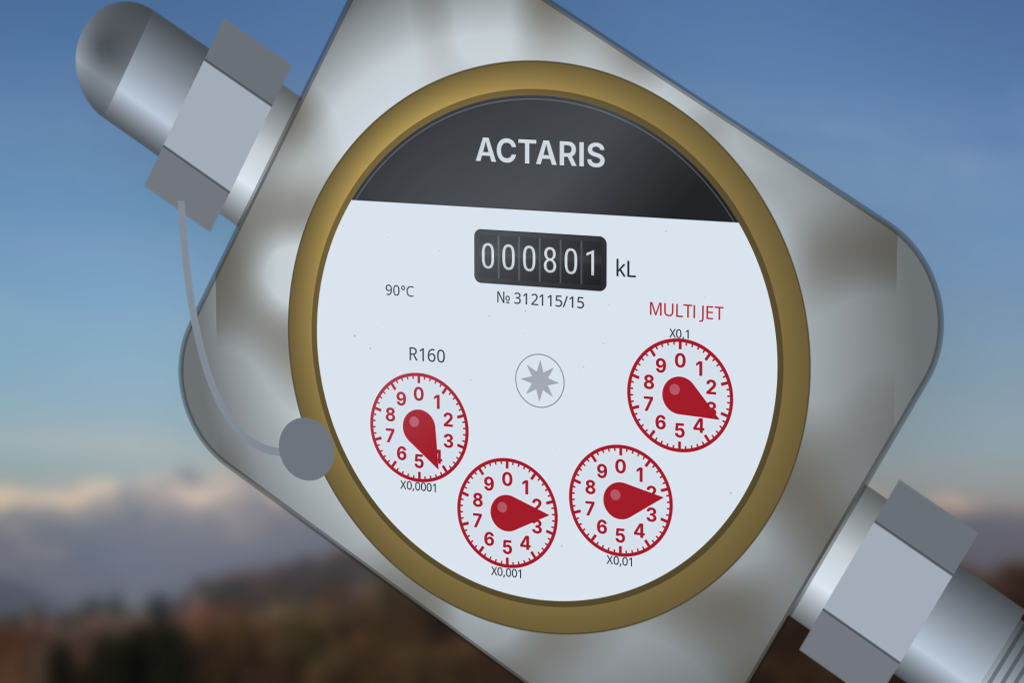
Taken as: 801.3224 kL
